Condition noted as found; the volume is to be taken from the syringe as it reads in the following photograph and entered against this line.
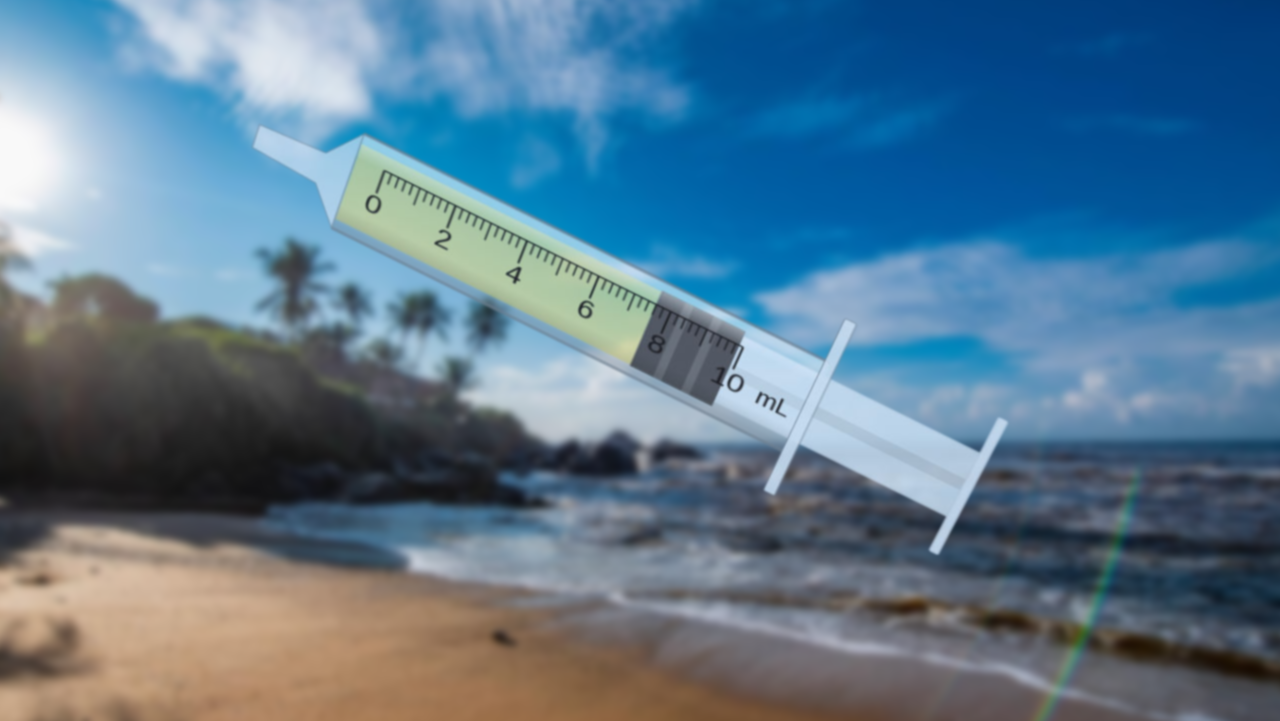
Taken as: 7.6 mL
